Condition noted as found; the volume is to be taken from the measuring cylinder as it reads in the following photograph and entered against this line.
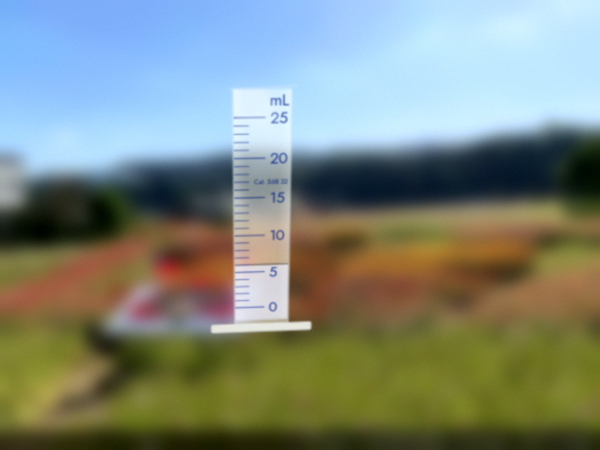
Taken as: 6 mL
